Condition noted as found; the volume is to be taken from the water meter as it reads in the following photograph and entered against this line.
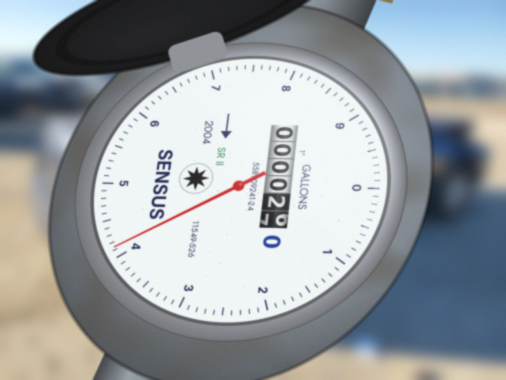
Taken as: 264.1 gal
